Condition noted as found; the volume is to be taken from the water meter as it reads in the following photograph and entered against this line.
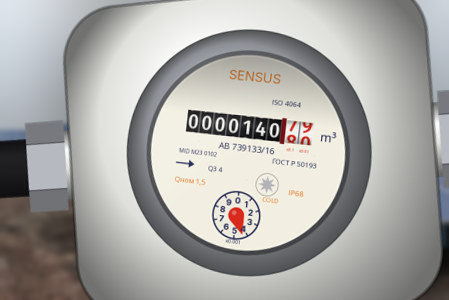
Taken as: 140.794 m³
